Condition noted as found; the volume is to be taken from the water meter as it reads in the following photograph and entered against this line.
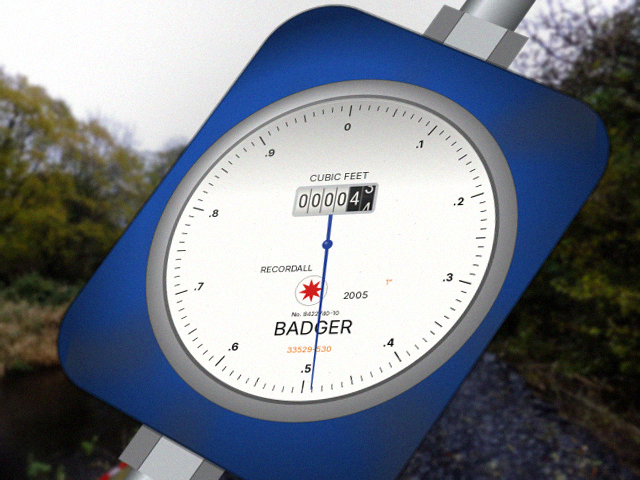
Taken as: 43.49 ft³
